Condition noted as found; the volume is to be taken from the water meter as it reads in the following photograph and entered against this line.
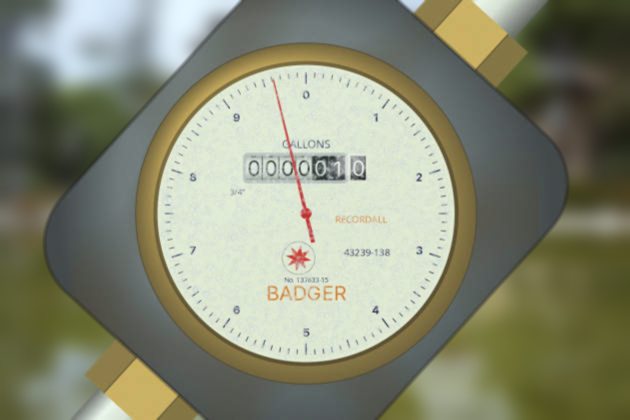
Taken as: 9.6 gal
